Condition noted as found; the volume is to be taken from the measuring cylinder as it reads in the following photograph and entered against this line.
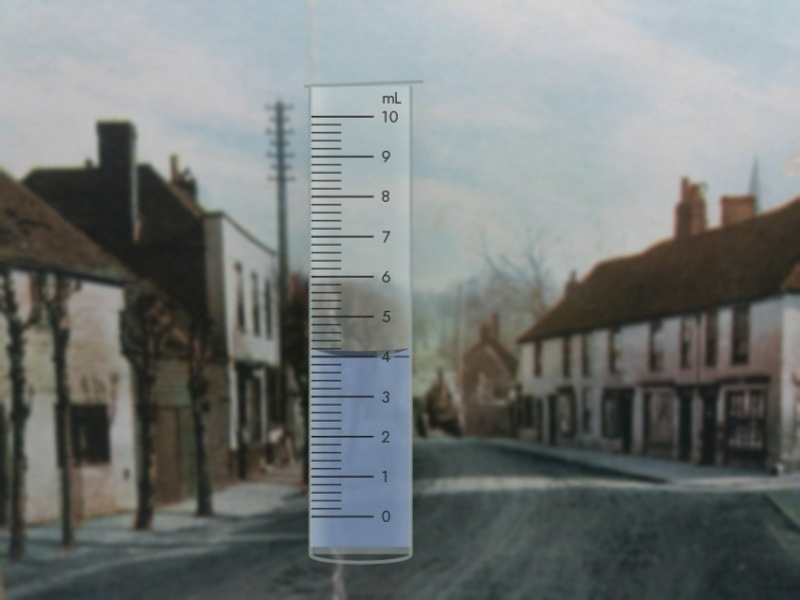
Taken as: 4 mL
